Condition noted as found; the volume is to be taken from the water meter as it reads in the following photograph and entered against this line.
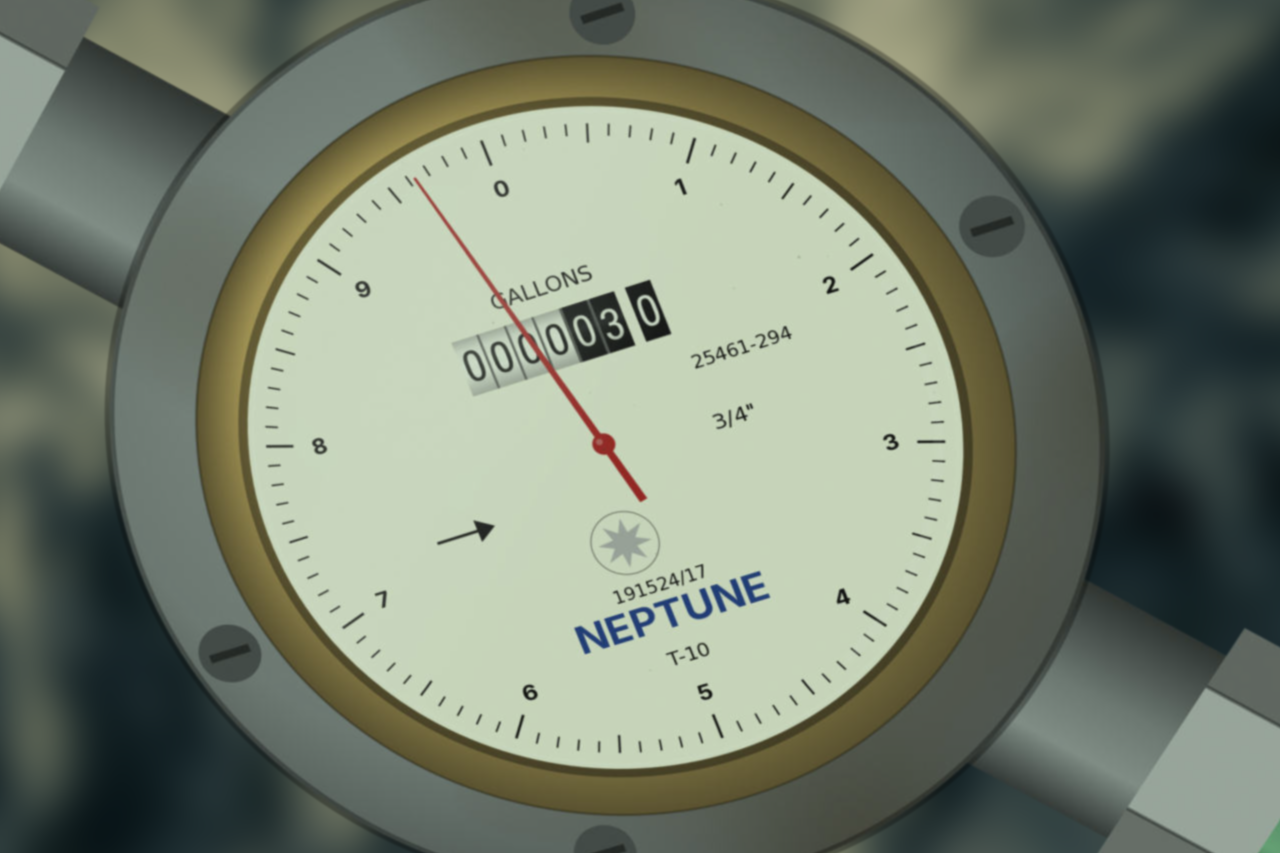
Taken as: 29.6 gal
